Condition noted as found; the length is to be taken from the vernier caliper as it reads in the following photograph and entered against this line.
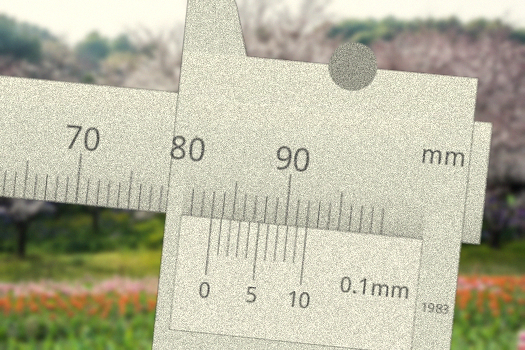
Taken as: 83.0 mm
